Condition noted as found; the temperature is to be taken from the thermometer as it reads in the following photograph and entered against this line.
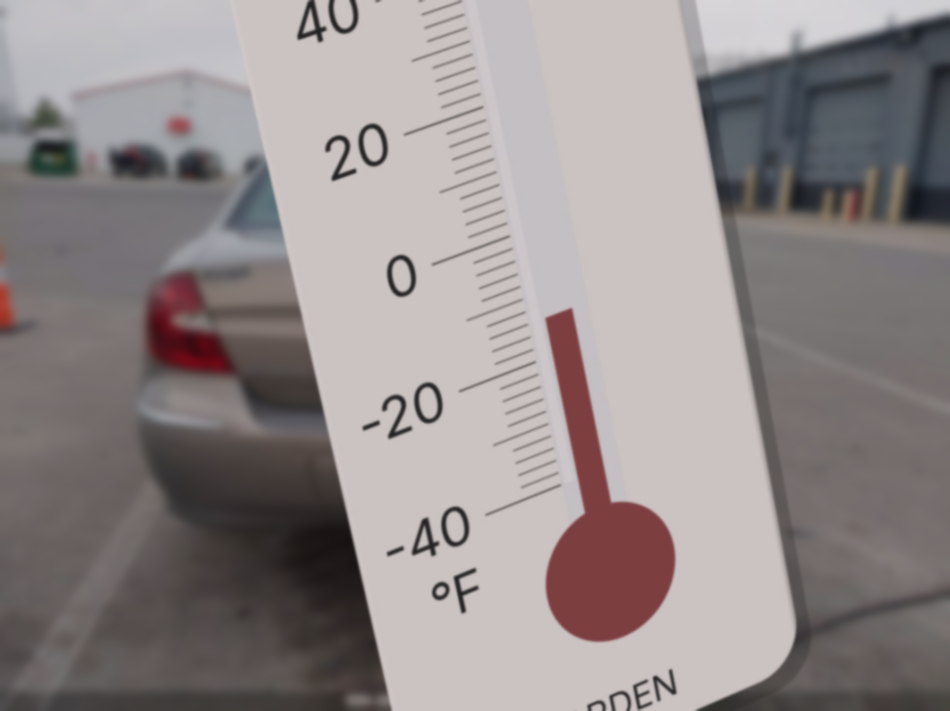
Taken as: -14 °F
